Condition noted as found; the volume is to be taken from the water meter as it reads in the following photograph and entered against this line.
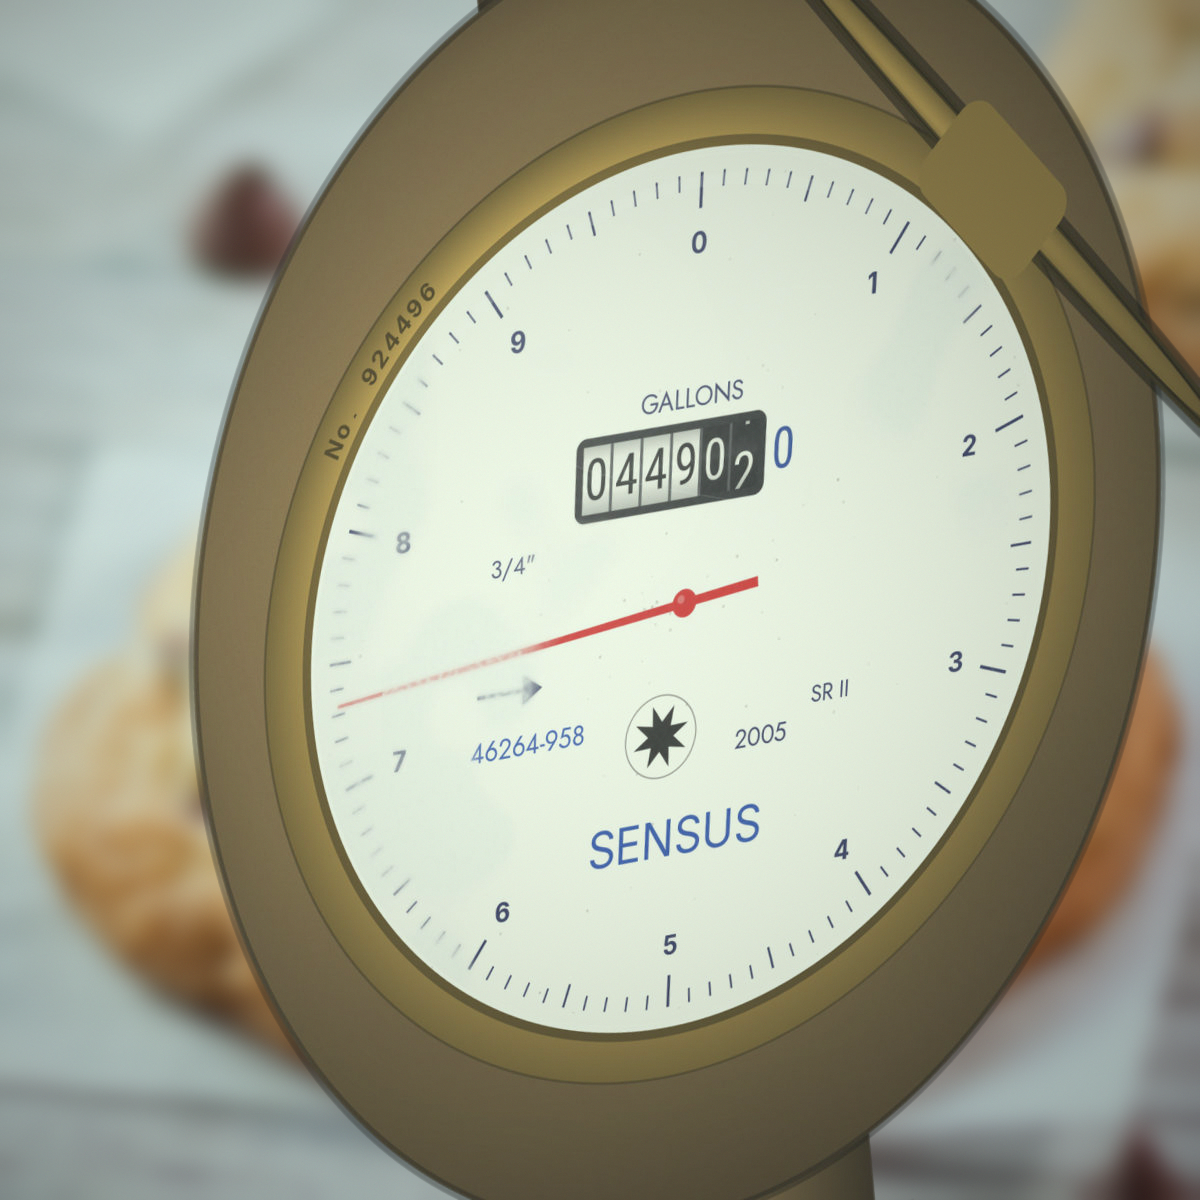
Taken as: 449017.3 gal
